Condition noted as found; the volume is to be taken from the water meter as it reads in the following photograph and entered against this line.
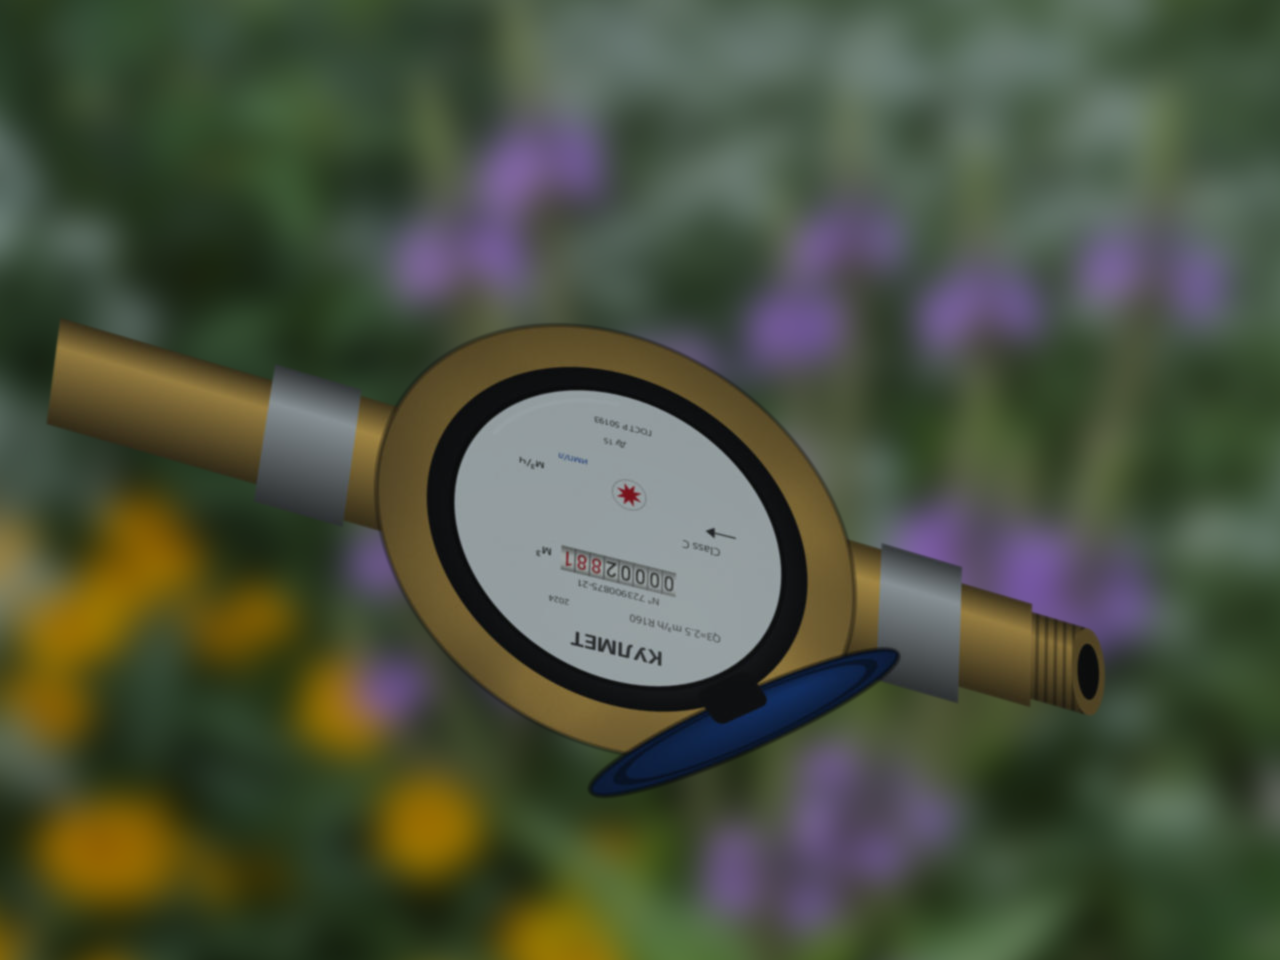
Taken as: 2.881 m³
